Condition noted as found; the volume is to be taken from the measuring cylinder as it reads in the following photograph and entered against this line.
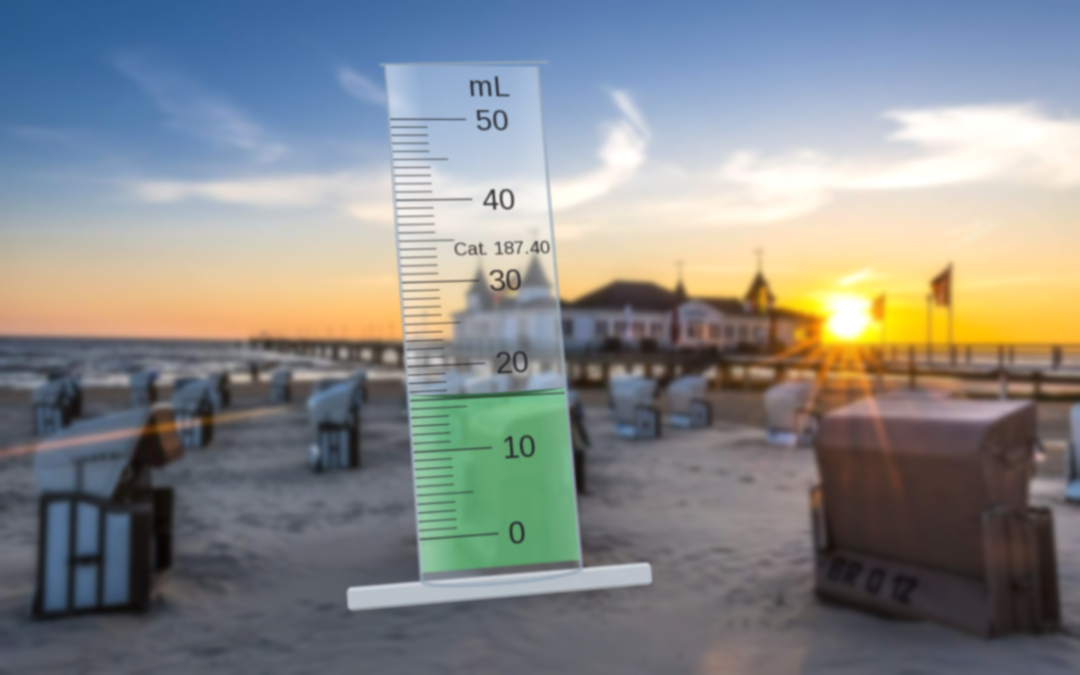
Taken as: 16 mL
